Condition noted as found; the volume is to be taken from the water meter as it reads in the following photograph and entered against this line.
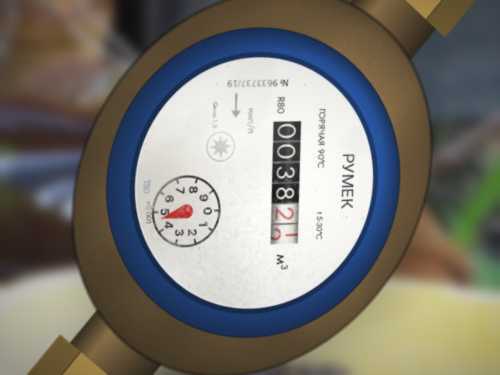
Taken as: 38.214 m³
